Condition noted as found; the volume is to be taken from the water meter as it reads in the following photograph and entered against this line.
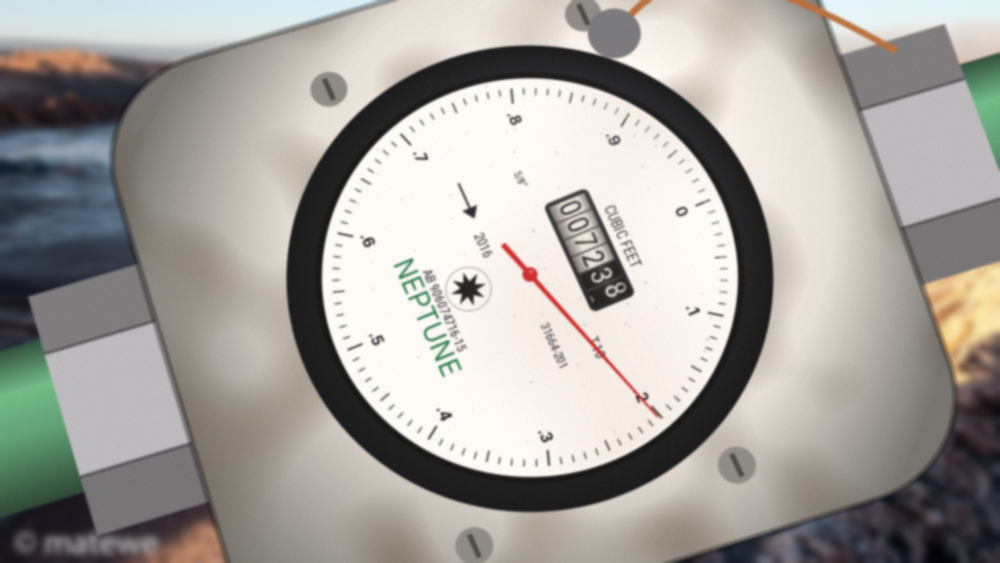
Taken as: 7238.20 ft³
